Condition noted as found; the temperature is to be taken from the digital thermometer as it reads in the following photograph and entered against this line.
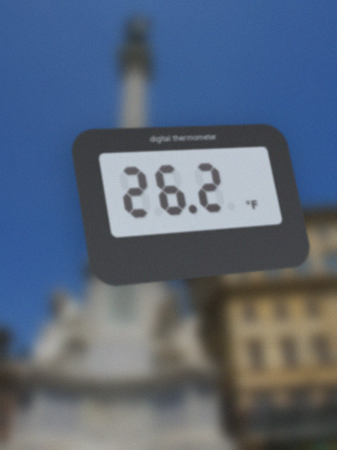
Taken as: 26.2 °F
